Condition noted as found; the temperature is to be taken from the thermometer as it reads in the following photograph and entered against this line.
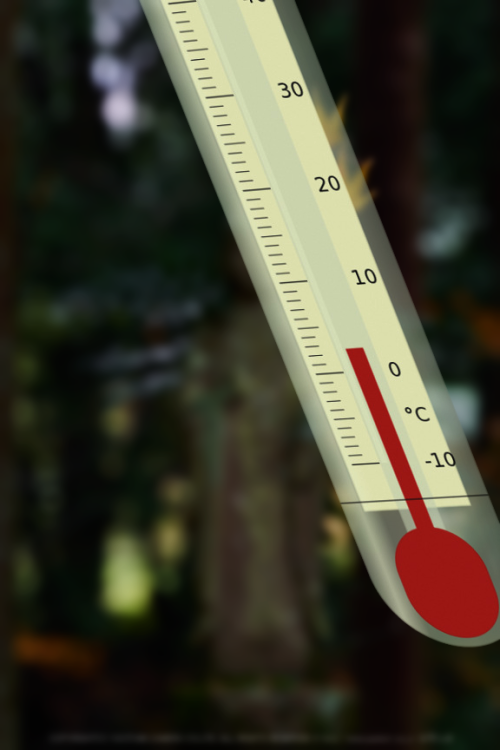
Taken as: 2.5 °C
